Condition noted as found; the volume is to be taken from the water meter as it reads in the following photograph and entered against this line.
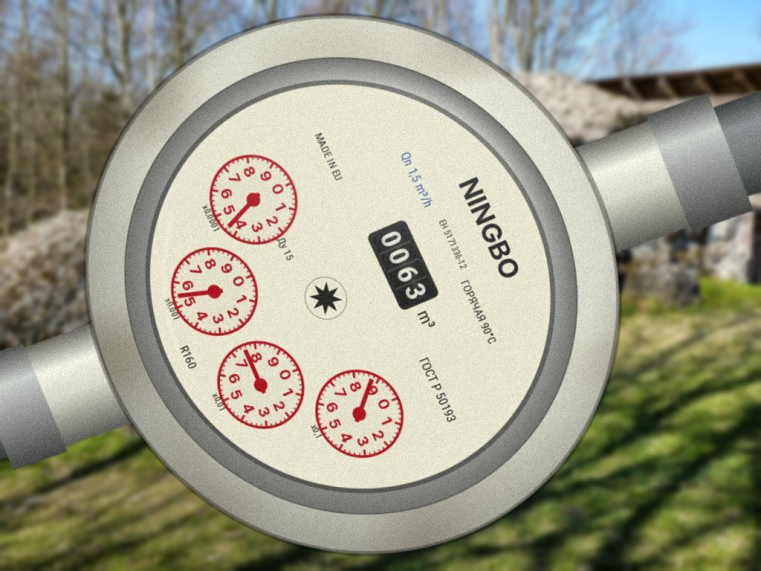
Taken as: 63.8754 m³
